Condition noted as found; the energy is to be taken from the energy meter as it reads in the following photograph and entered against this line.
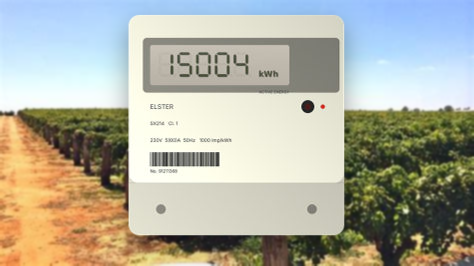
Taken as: 15004 kWh
